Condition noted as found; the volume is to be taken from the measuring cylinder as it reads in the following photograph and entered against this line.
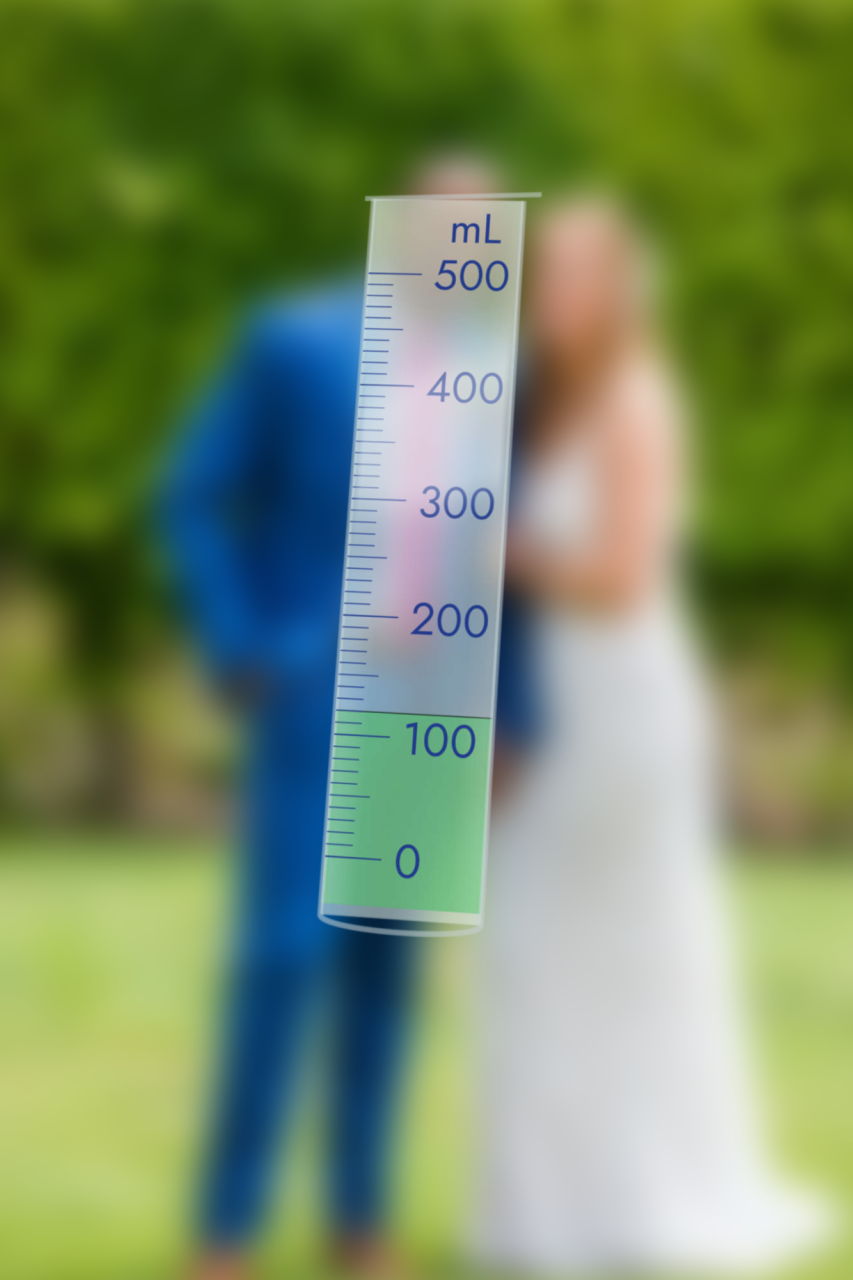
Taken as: 120 mL
